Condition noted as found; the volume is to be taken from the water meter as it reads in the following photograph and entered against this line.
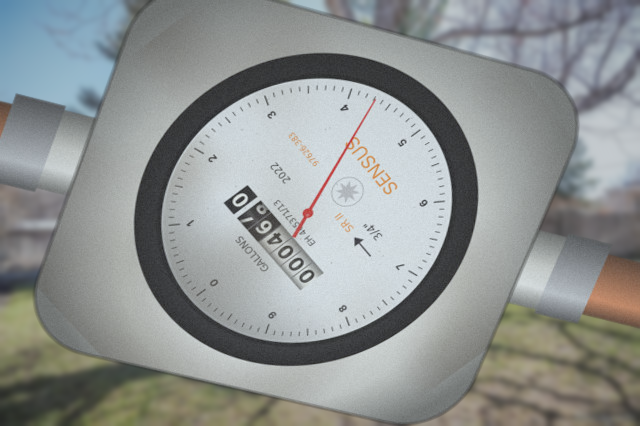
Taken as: 4674.3 gal
